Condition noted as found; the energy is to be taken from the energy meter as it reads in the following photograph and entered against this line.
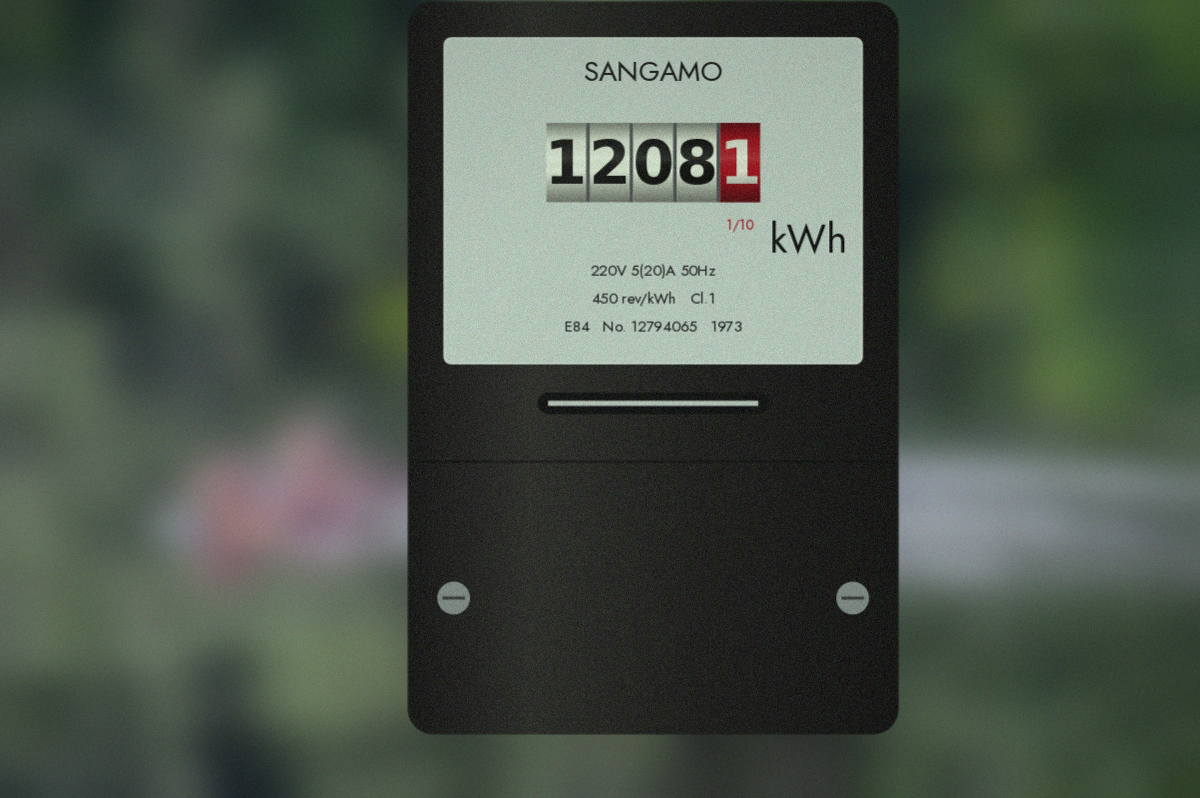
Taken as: 1208.1 kWh
